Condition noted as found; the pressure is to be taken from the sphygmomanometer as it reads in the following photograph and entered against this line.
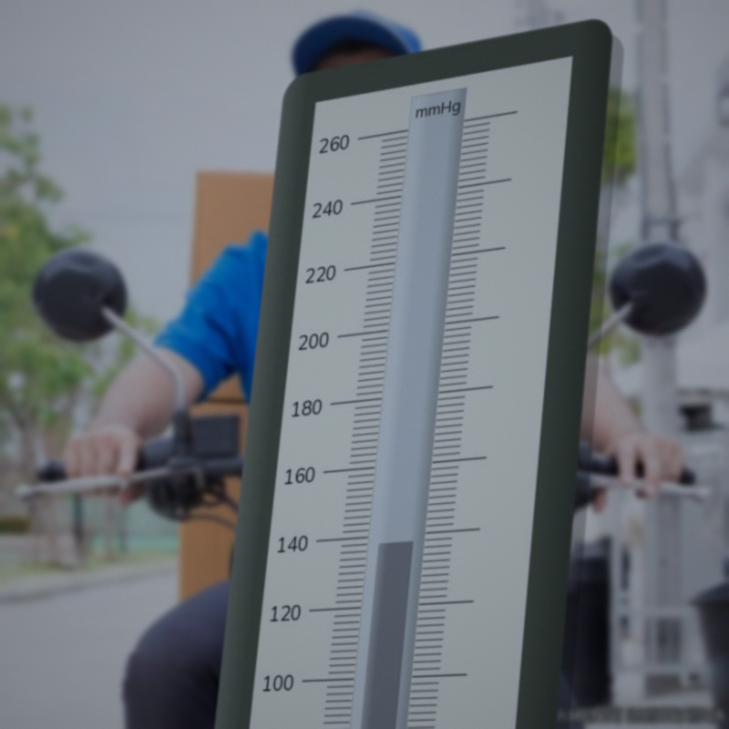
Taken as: 138 mmHg
